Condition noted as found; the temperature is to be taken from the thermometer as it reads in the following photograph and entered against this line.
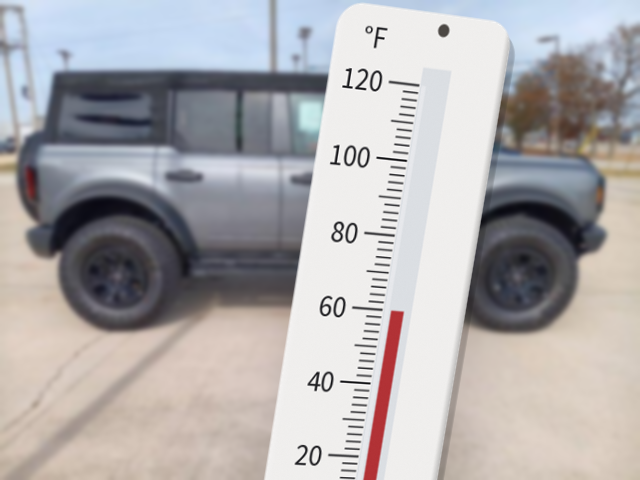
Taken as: 60 °F
